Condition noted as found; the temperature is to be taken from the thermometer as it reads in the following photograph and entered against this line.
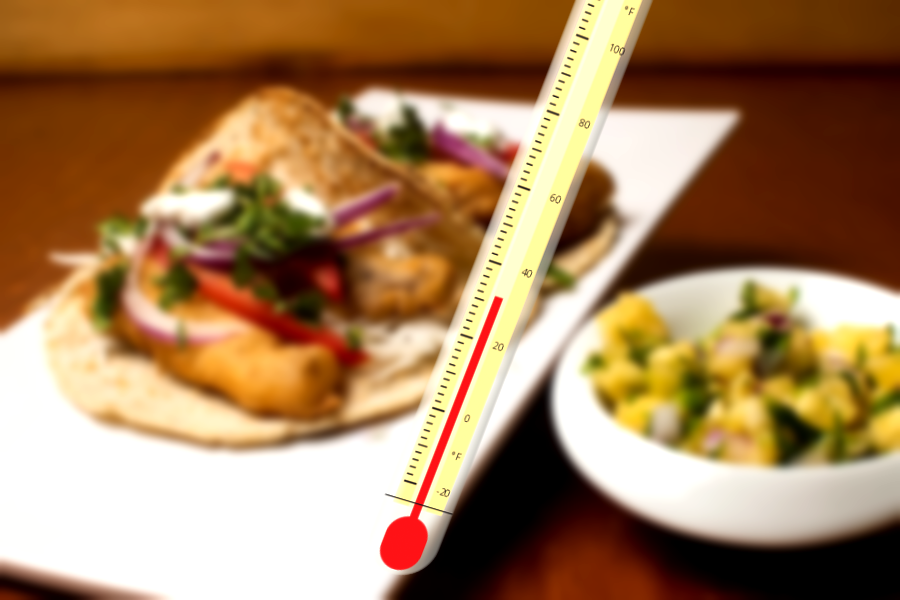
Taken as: 32 °F
